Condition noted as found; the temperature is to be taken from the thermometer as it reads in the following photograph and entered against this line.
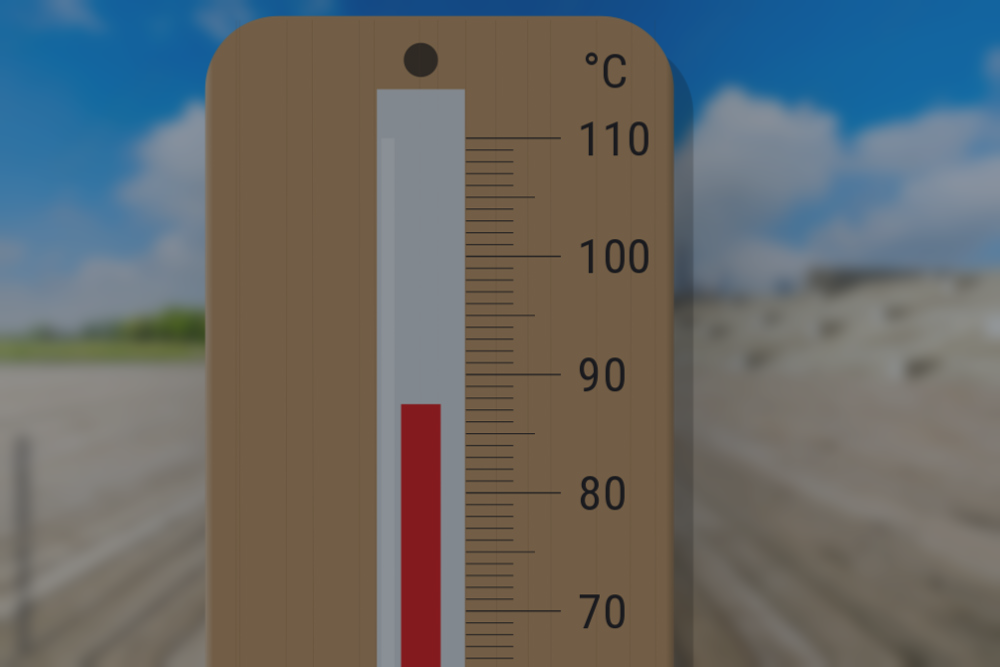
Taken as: 87.5 °C
